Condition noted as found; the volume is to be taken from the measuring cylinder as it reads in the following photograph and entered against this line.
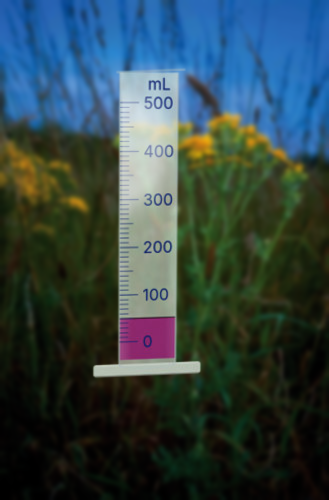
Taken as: 50 mL
